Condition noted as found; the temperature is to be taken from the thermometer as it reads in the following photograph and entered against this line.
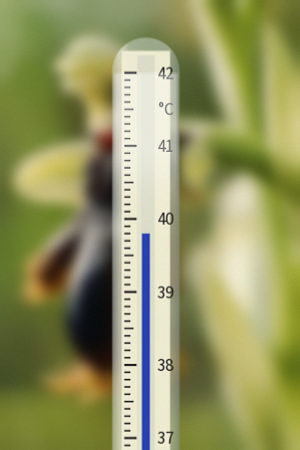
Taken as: 39.8 °C
